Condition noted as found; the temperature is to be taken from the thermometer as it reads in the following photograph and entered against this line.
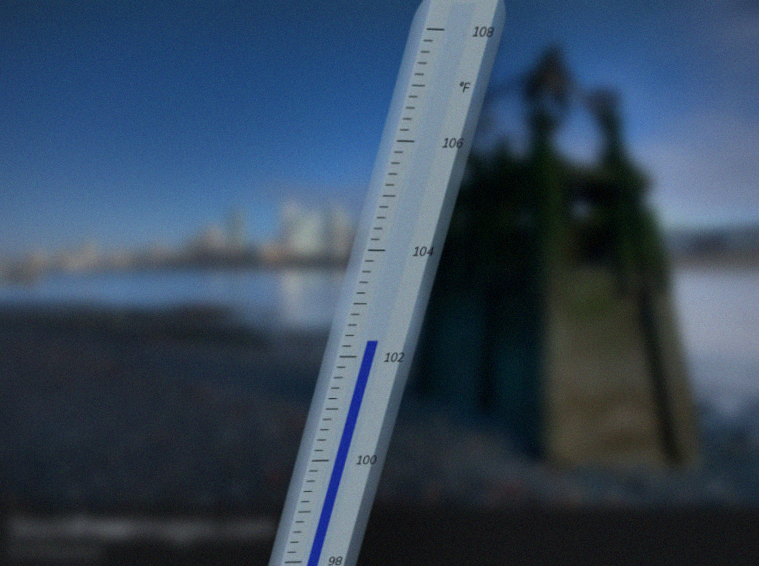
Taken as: 102.3 °F
